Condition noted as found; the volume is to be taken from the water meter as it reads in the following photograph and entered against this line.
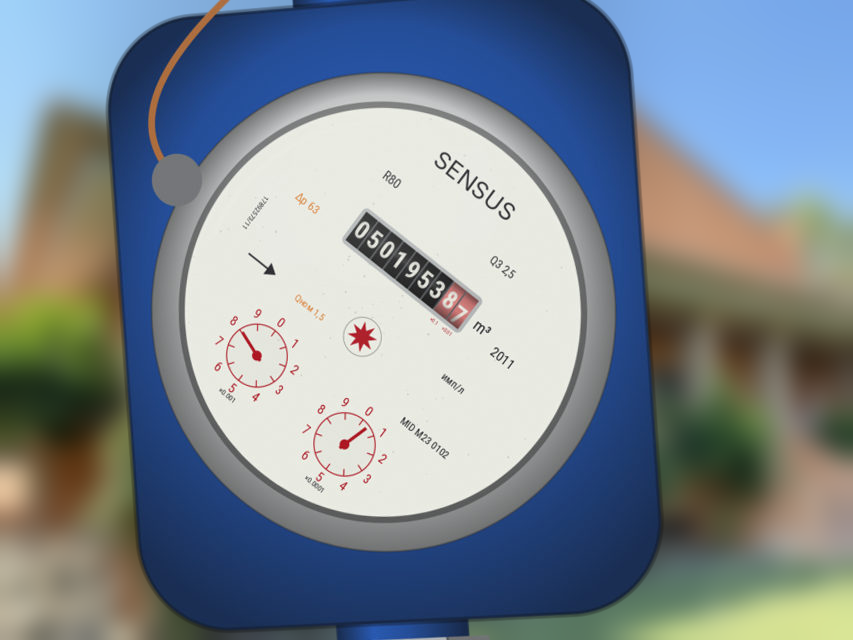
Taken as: 501953.8680 m³
